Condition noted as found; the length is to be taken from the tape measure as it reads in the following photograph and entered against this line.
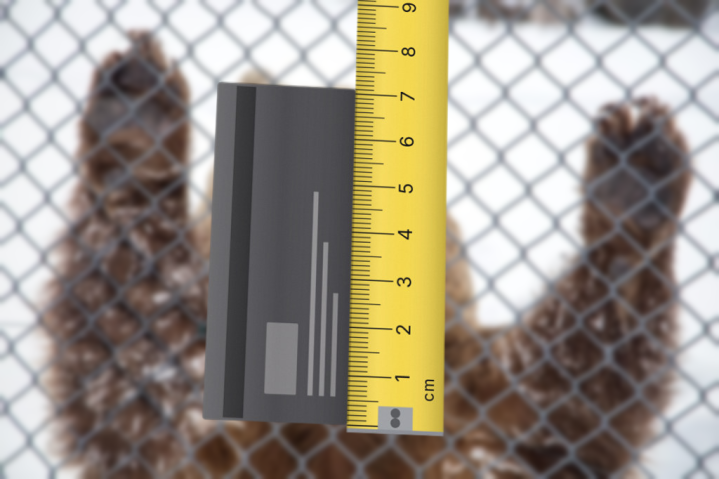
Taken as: 7.1 cm
